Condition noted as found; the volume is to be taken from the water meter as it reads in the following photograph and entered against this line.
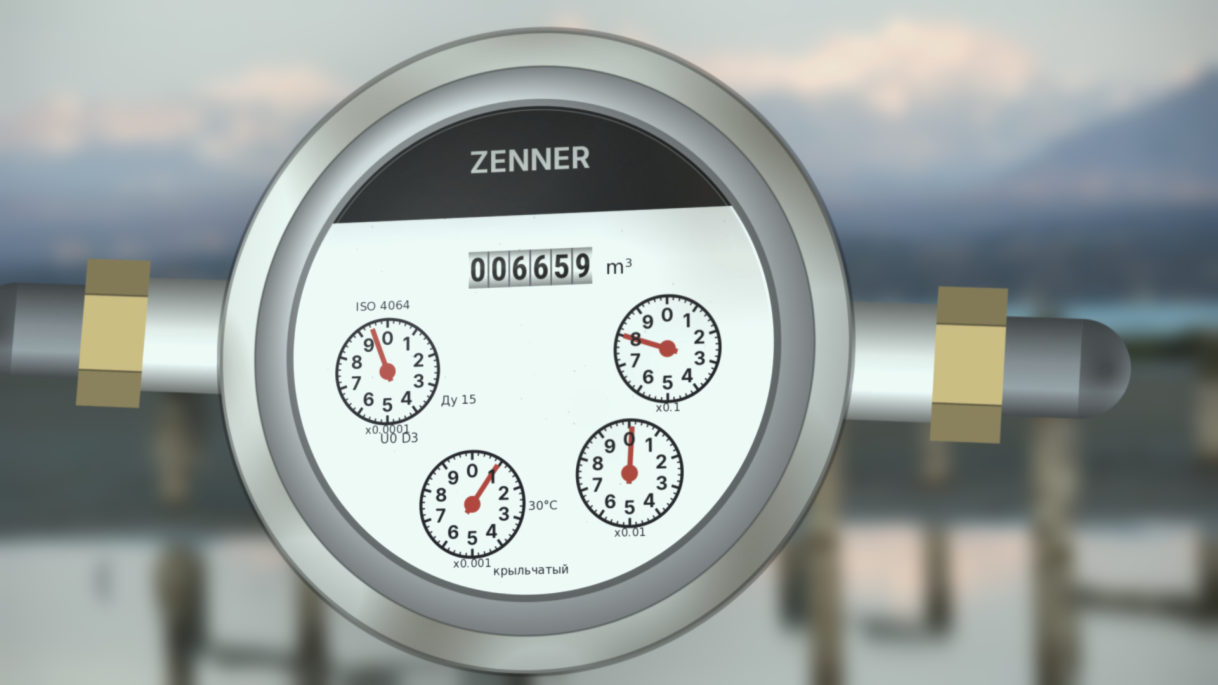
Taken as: 6659.8009 m³
